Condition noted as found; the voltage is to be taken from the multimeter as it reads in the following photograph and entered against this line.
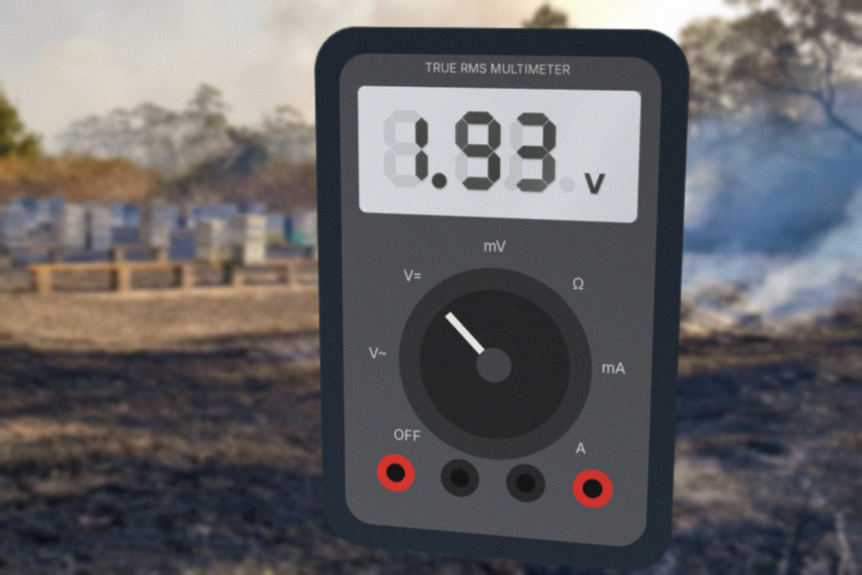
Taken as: 1.93 V
